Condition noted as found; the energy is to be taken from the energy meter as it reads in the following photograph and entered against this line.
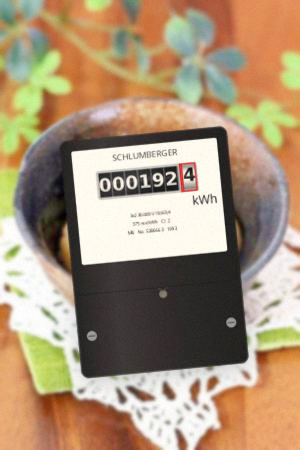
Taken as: 192.4 kWh
